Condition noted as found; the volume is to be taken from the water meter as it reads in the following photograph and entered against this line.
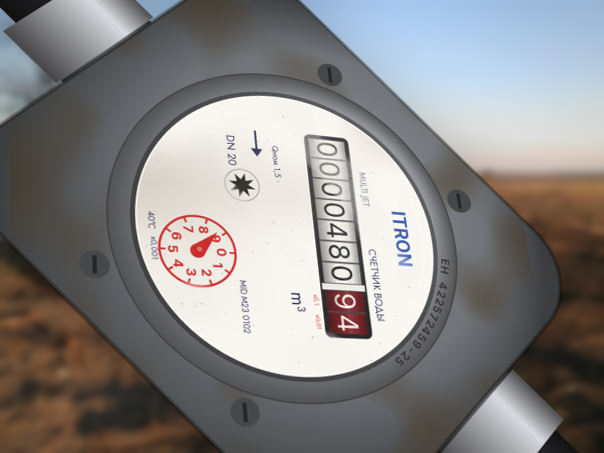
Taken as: 480.948 m³
